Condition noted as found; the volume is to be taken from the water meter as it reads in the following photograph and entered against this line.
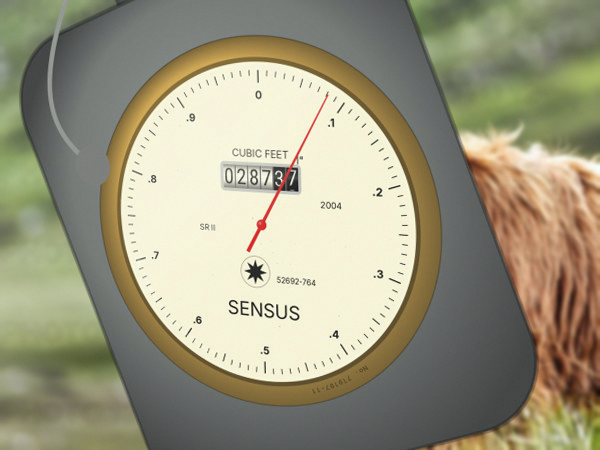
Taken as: 28737.08 ft³
